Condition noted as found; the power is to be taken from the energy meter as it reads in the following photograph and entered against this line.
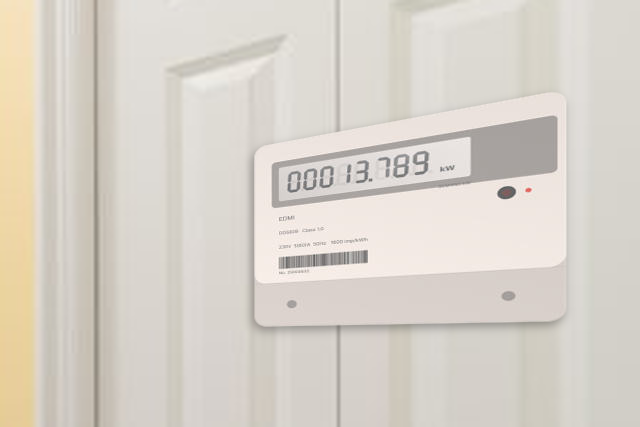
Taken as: 13.789 kW
